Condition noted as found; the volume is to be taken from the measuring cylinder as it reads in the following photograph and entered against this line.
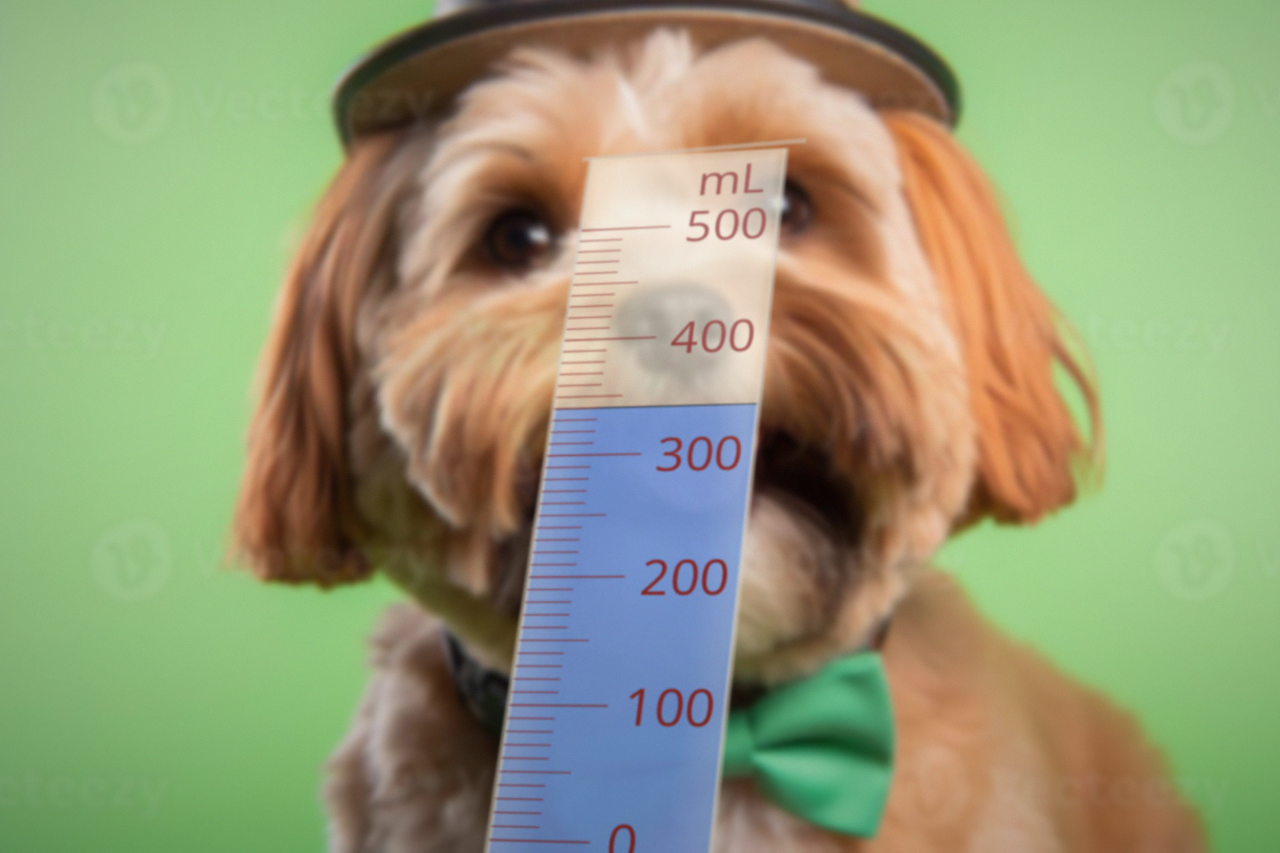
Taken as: 340 mL
